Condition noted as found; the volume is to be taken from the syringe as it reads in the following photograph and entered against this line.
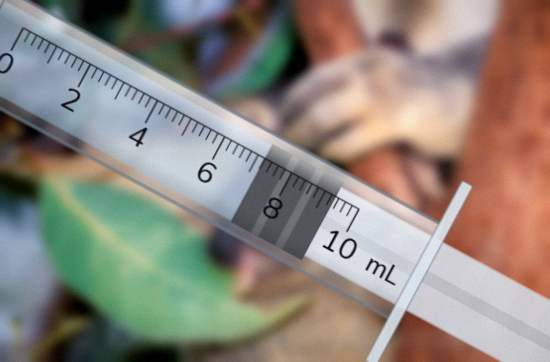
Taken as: 7.2 mL
